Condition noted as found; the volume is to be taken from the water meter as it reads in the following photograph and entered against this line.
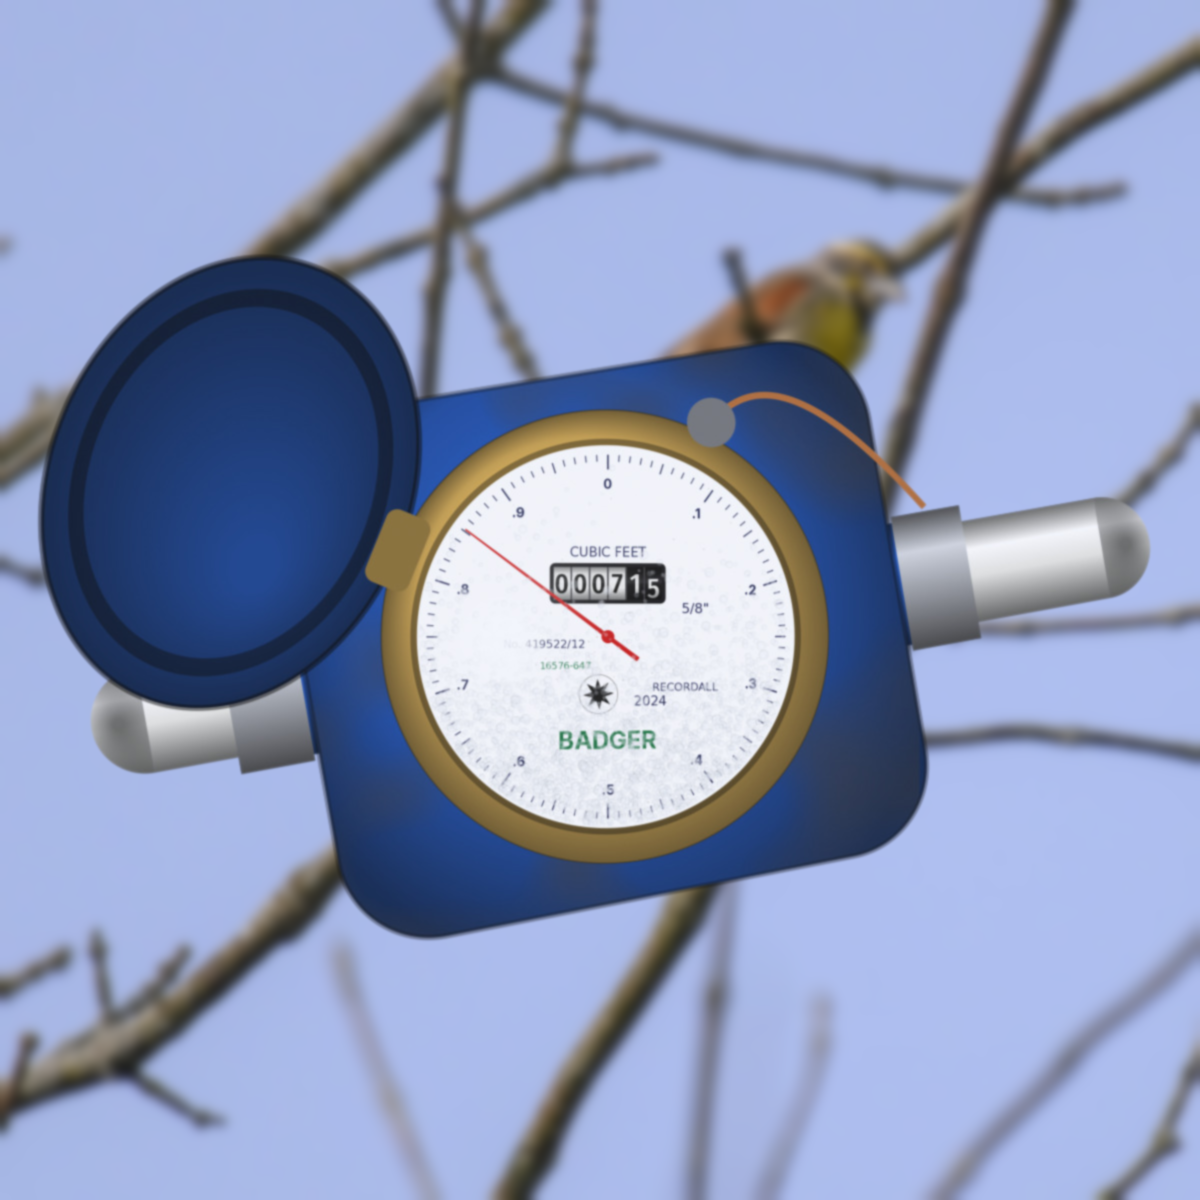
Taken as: 714.85 ft³
